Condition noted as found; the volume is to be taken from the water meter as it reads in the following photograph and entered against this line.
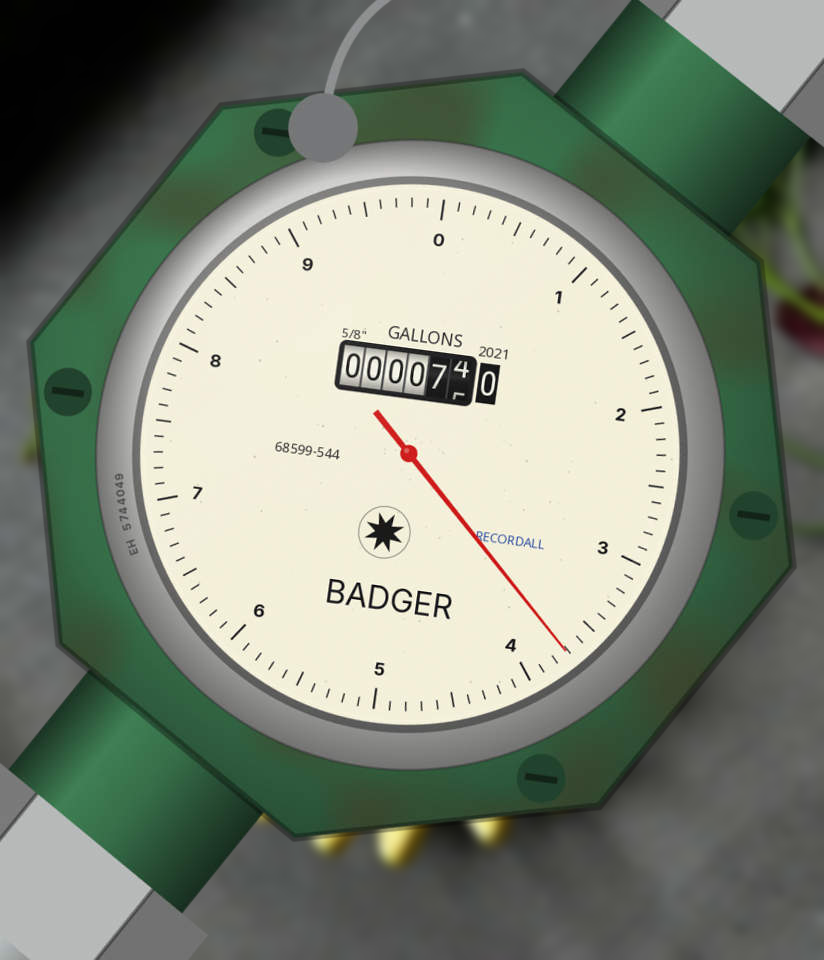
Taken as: 743.7 gal
